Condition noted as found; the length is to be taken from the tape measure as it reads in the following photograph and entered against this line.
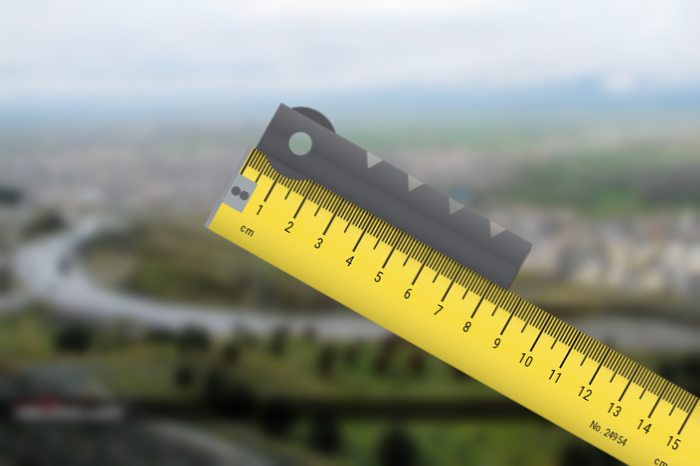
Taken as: 8.5 cm
